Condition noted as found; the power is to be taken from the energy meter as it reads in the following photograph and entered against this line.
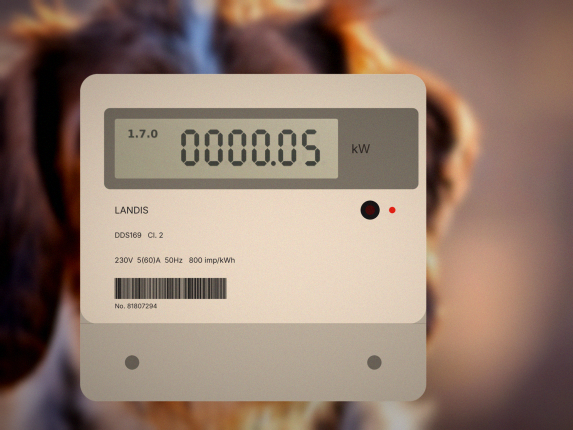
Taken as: 0.05 kW
